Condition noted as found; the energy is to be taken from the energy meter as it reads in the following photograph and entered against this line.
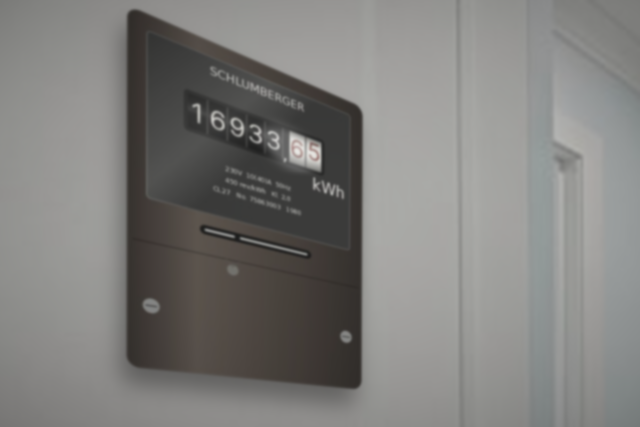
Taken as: 16933.65 kWh
